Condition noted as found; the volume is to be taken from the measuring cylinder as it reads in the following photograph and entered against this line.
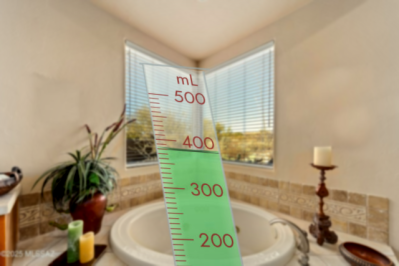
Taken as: 380 mL
